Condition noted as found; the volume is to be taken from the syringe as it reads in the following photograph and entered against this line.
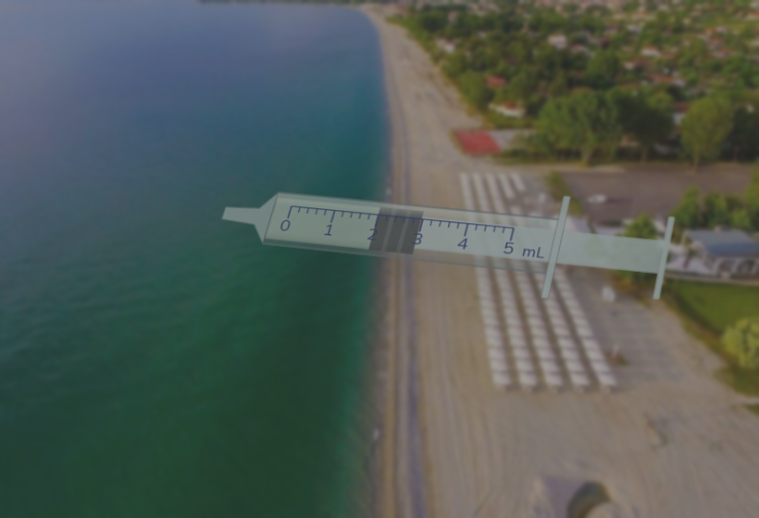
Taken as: 2 mL
